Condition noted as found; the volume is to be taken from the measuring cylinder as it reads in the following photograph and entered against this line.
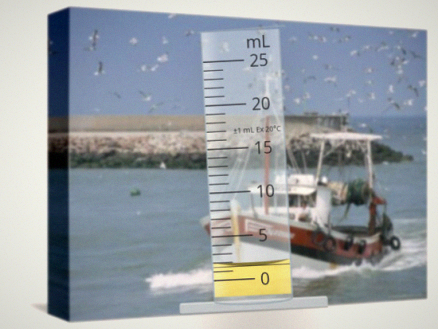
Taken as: 1.5 mL
